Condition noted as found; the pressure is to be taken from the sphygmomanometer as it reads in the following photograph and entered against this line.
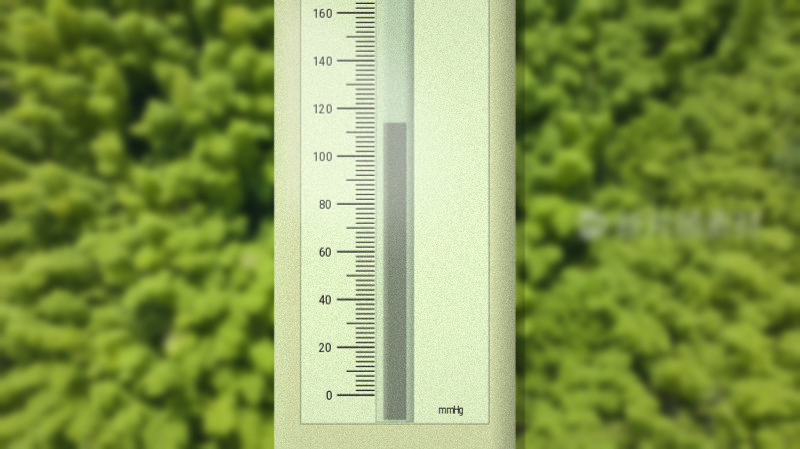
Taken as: 114 mmHg
